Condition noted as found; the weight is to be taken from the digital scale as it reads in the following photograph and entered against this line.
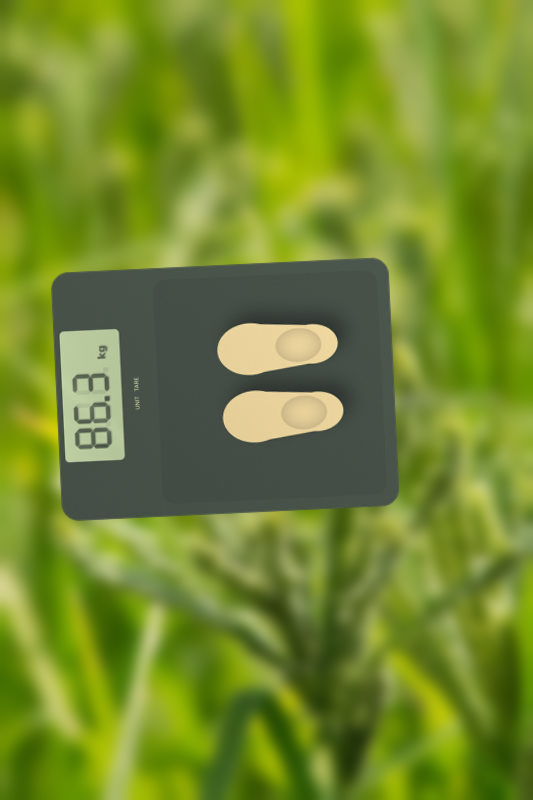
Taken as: 86.3 kg
